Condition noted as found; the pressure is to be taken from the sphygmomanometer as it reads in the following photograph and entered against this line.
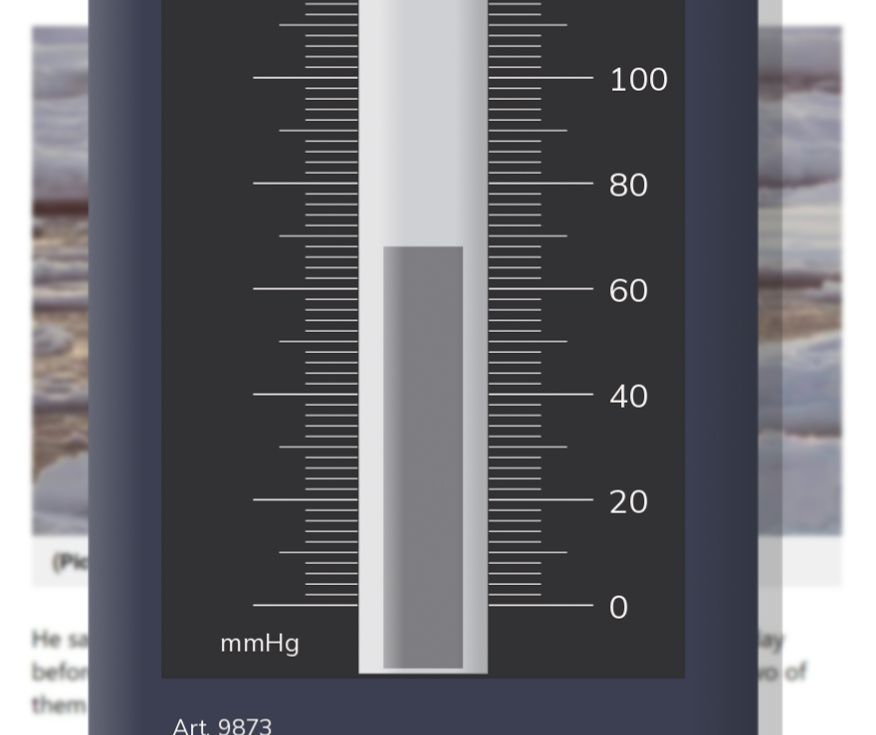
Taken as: 68 mmHg
